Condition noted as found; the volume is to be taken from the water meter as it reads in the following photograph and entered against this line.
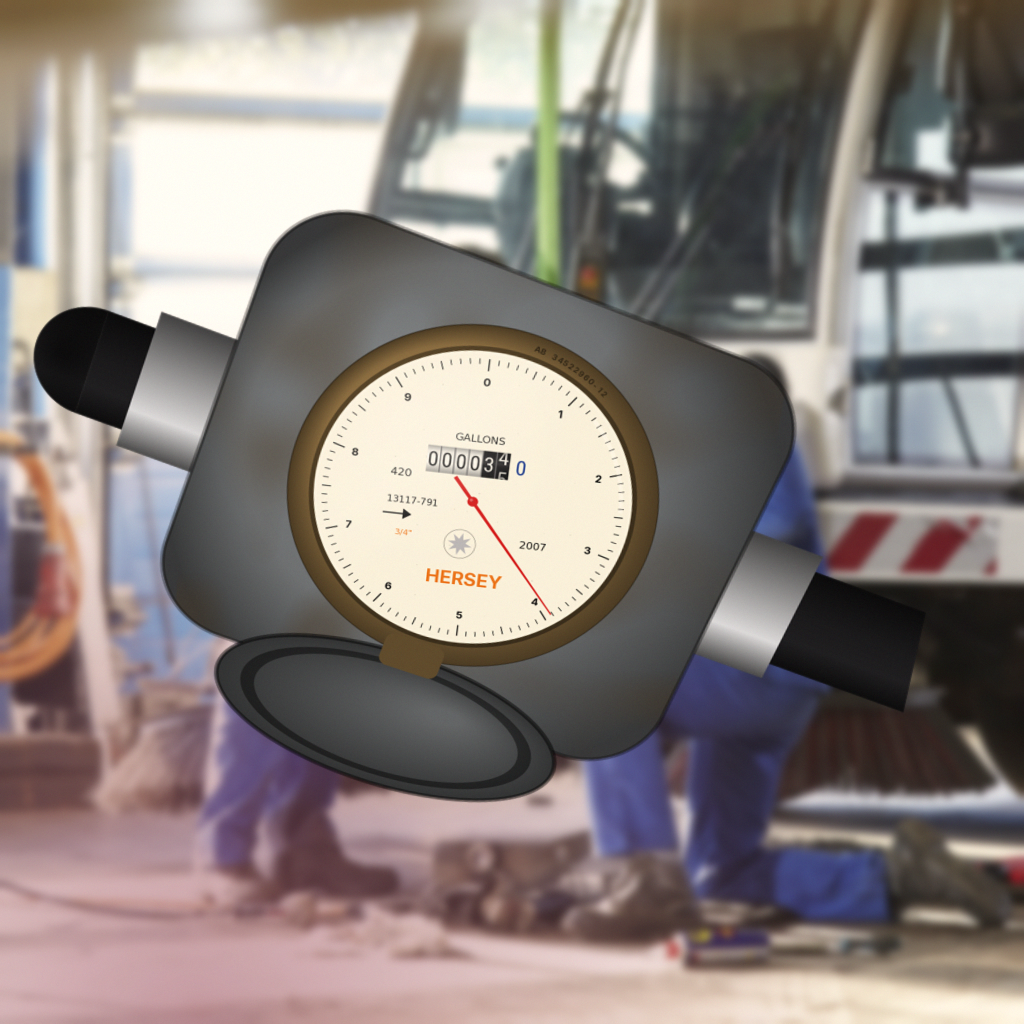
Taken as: 343.9 gal
